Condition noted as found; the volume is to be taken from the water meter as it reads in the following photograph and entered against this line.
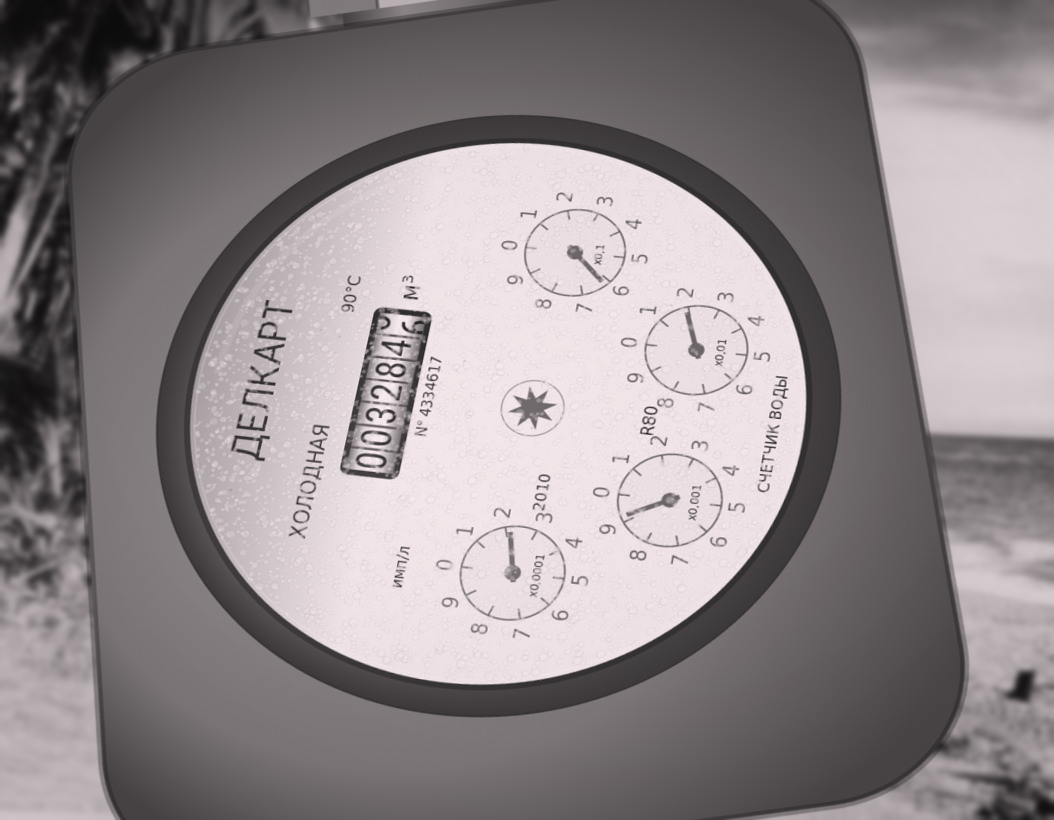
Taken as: 32845.6192 m³
